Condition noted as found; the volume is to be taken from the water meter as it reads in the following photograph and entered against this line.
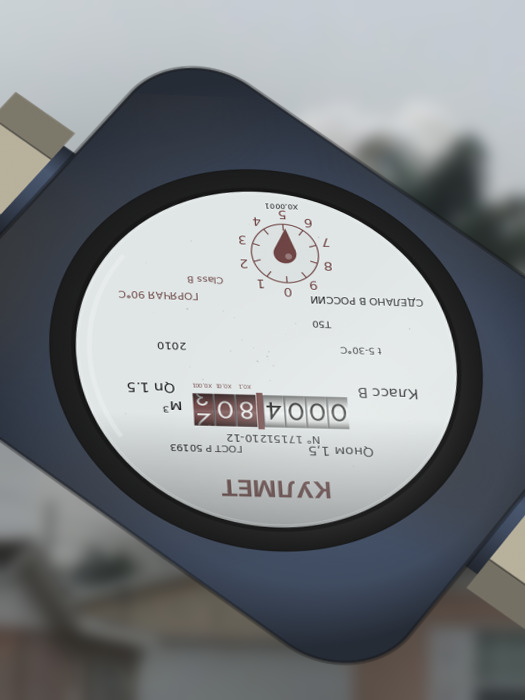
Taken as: 4.8025 m³
